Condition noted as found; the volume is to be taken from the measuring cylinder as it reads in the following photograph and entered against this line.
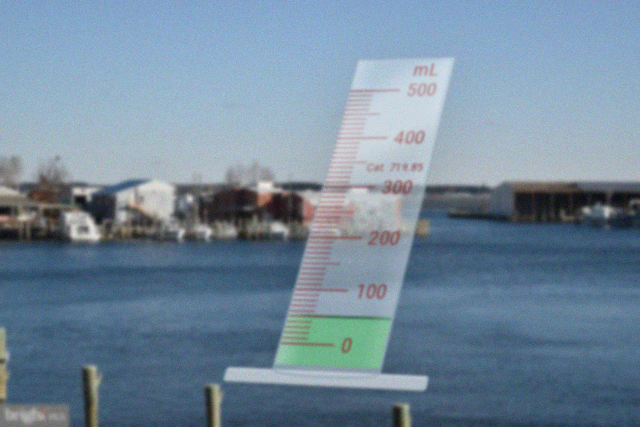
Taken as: 50 mL
